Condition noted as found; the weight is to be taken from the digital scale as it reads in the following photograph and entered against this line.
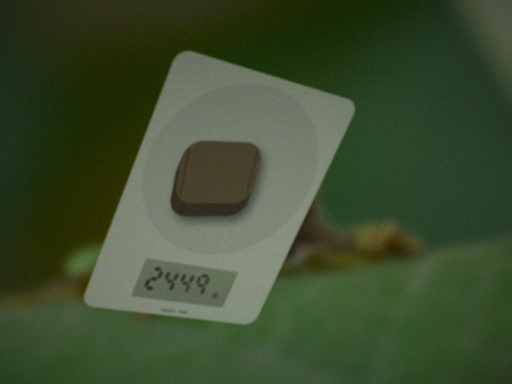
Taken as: 2449 g
